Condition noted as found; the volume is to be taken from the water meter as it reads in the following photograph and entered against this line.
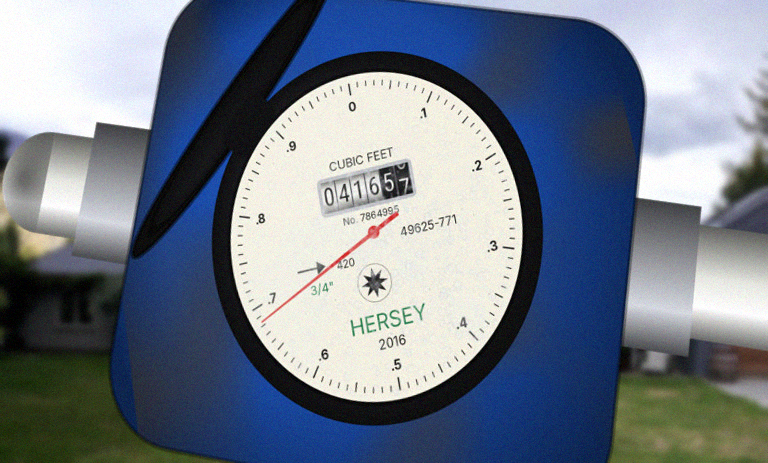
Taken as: 41656.68 ft³
